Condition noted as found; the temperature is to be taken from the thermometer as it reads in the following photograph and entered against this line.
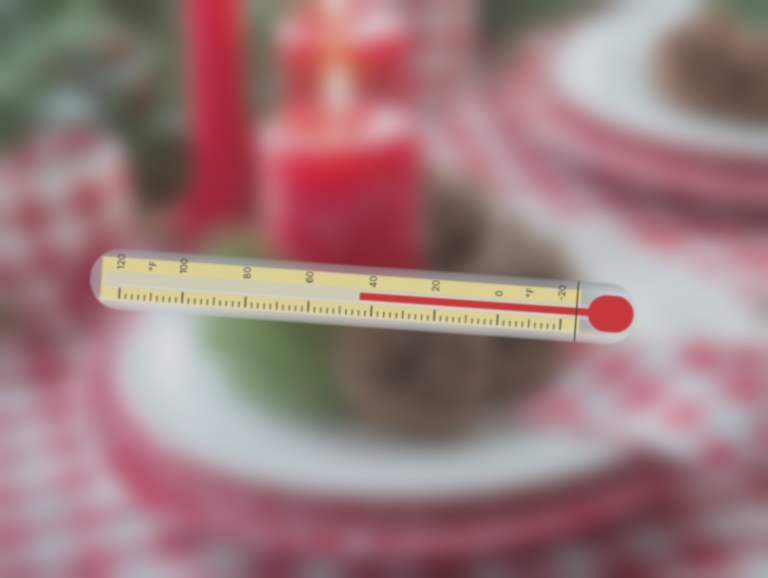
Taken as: 44 °F
